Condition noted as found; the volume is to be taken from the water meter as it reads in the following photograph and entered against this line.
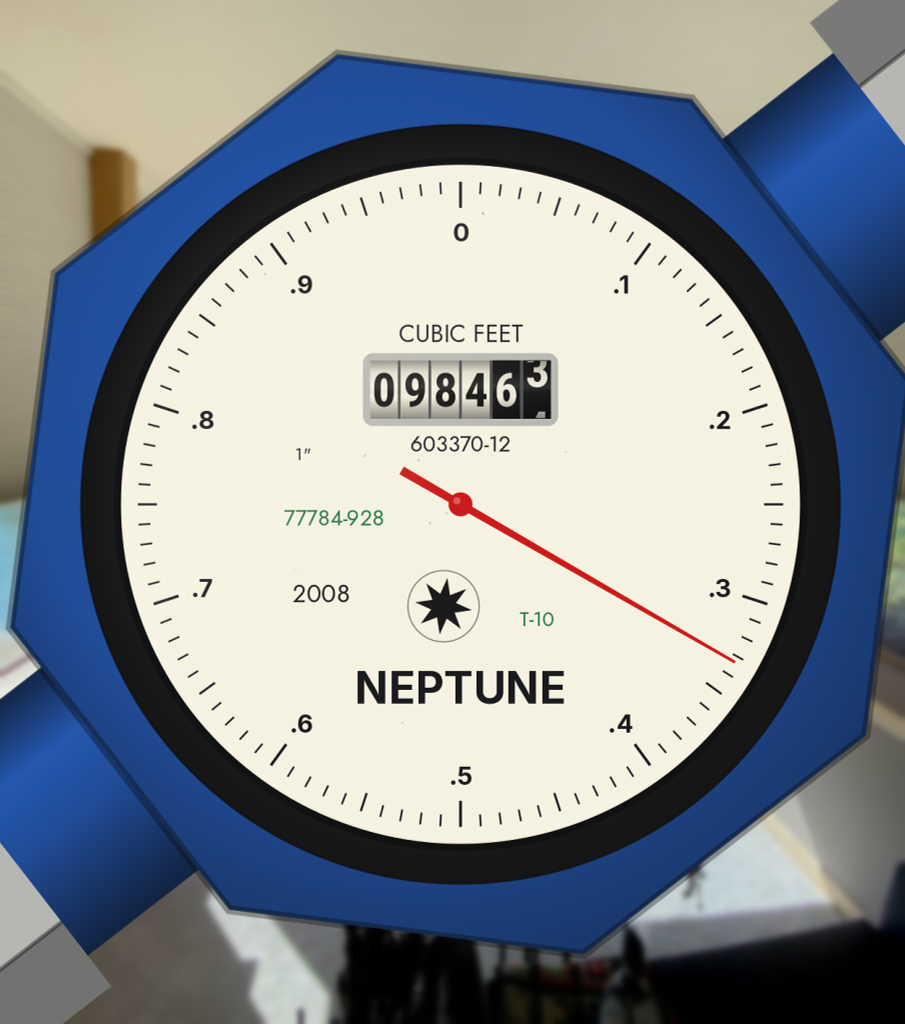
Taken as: 98463.33 ft³
